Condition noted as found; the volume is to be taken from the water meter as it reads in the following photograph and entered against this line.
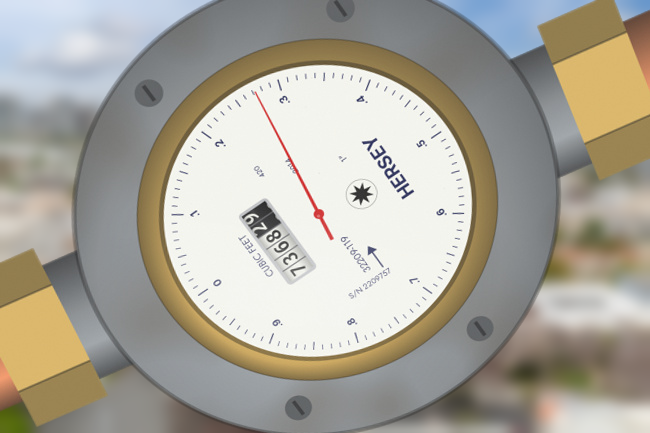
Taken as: 736829.27 ft³
